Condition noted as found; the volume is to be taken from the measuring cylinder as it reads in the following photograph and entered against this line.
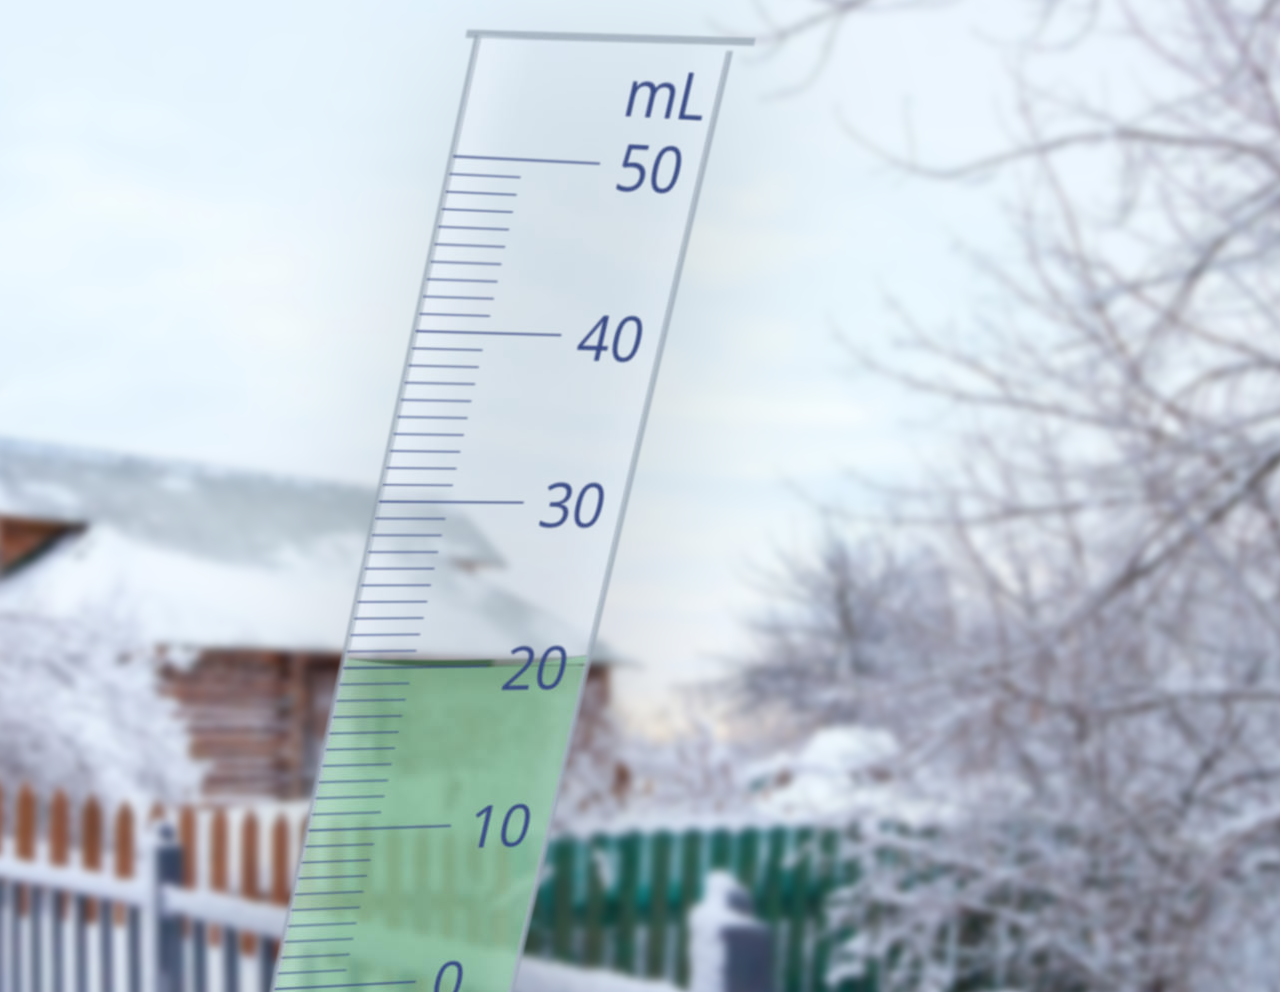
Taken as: 20 mL
